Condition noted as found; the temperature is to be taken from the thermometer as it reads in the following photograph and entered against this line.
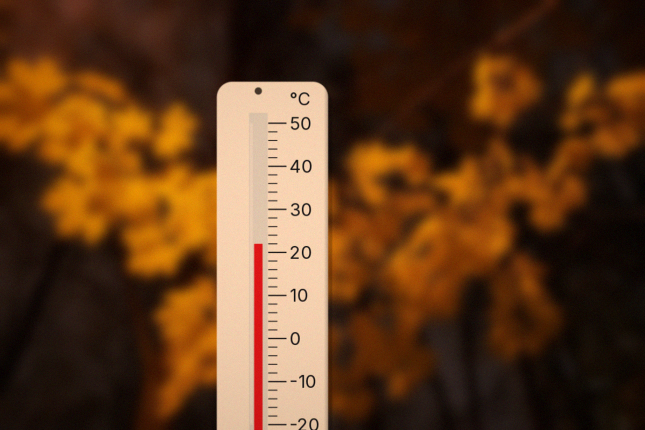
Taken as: 22 °C
